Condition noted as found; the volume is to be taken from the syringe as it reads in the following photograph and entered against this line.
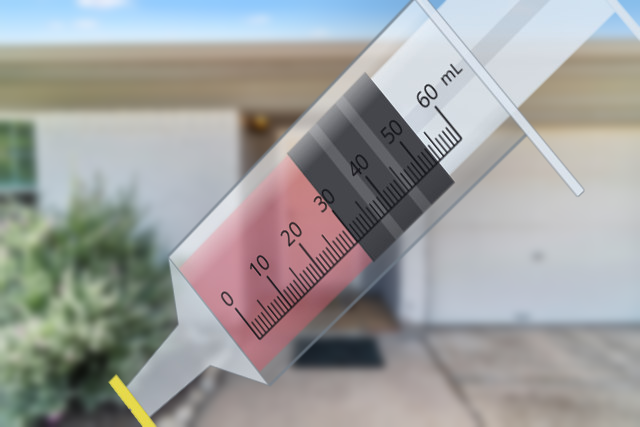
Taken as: 30 mL
